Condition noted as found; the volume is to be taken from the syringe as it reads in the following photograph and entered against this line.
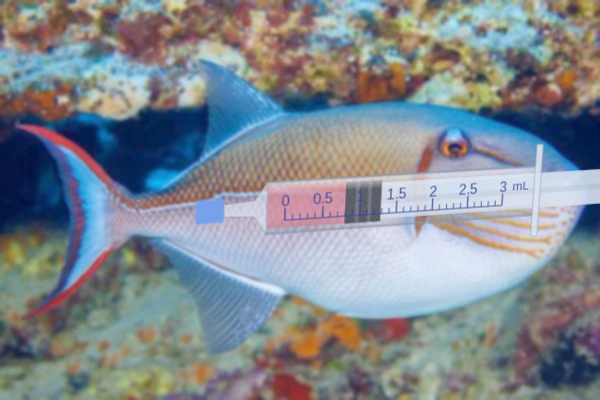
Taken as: 0.8 mL
